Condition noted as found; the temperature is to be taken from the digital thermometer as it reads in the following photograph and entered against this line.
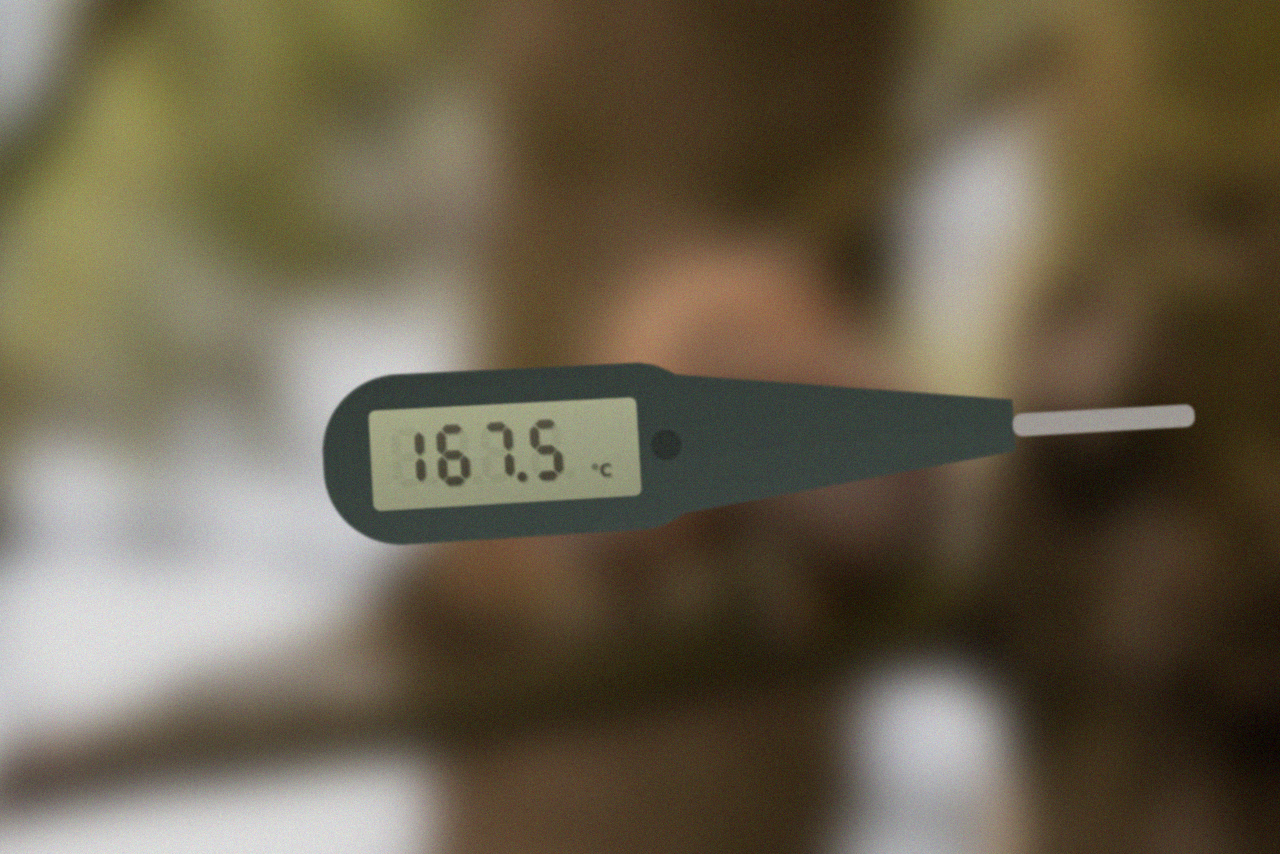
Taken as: 167.5 °C
